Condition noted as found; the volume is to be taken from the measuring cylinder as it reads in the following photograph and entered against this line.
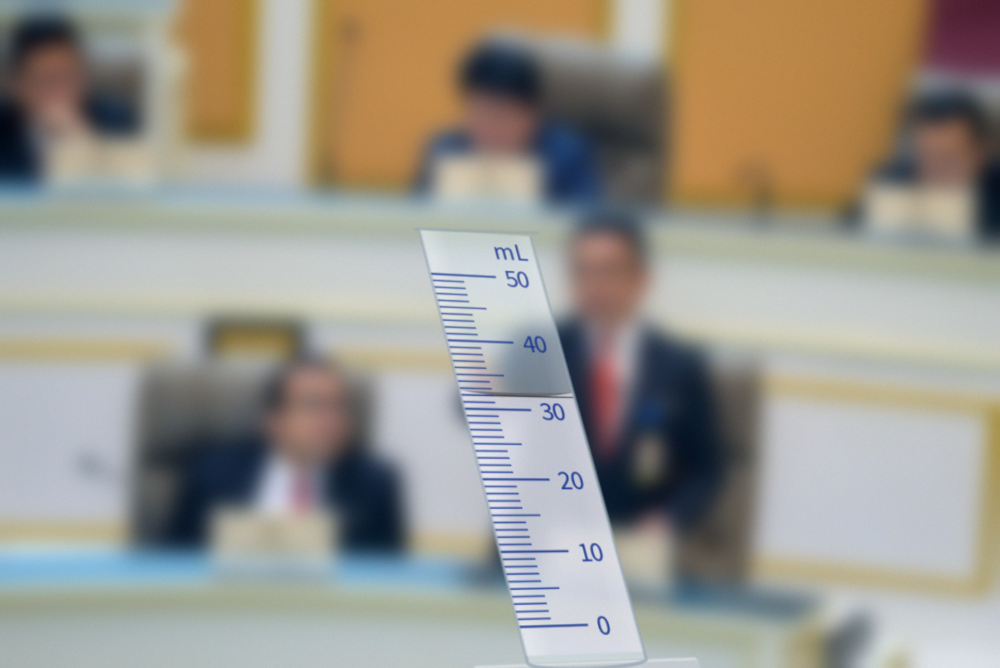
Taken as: 32 mL
